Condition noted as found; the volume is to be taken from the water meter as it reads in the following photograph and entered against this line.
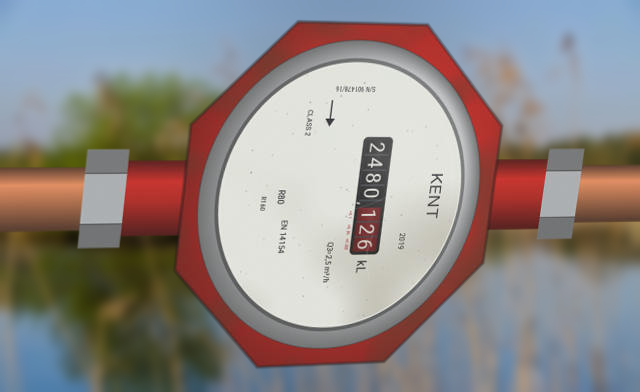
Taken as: 2480.126 kL
